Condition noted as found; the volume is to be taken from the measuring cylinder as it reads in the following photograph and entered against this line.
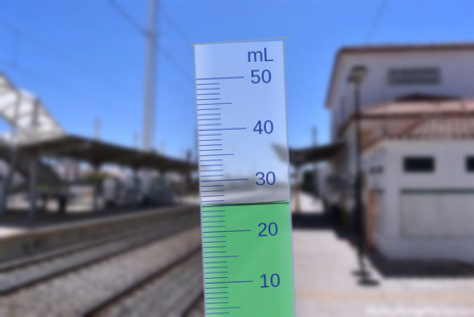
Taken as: 25 mL
